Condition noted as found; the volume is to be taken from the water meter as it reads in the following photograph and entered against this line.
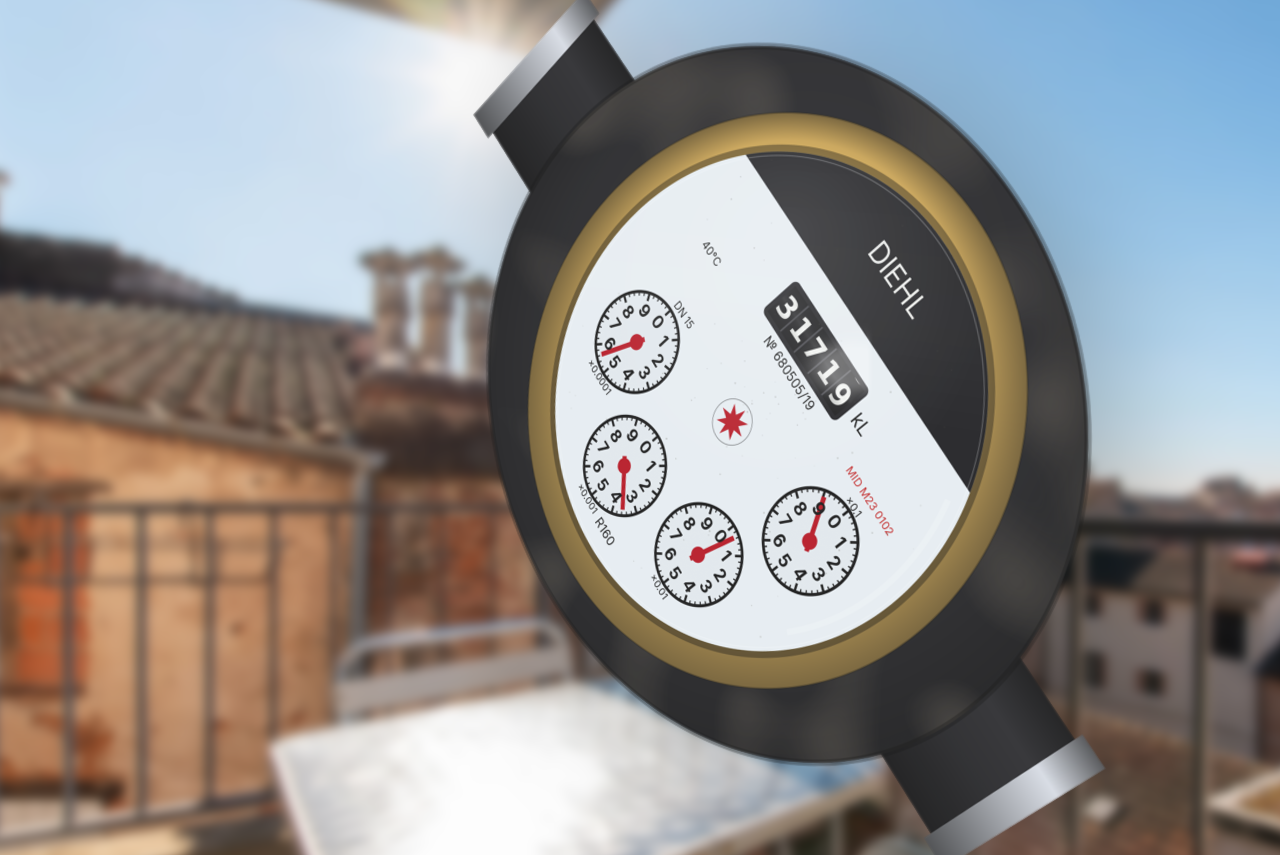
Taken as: 31718.9035 kL
